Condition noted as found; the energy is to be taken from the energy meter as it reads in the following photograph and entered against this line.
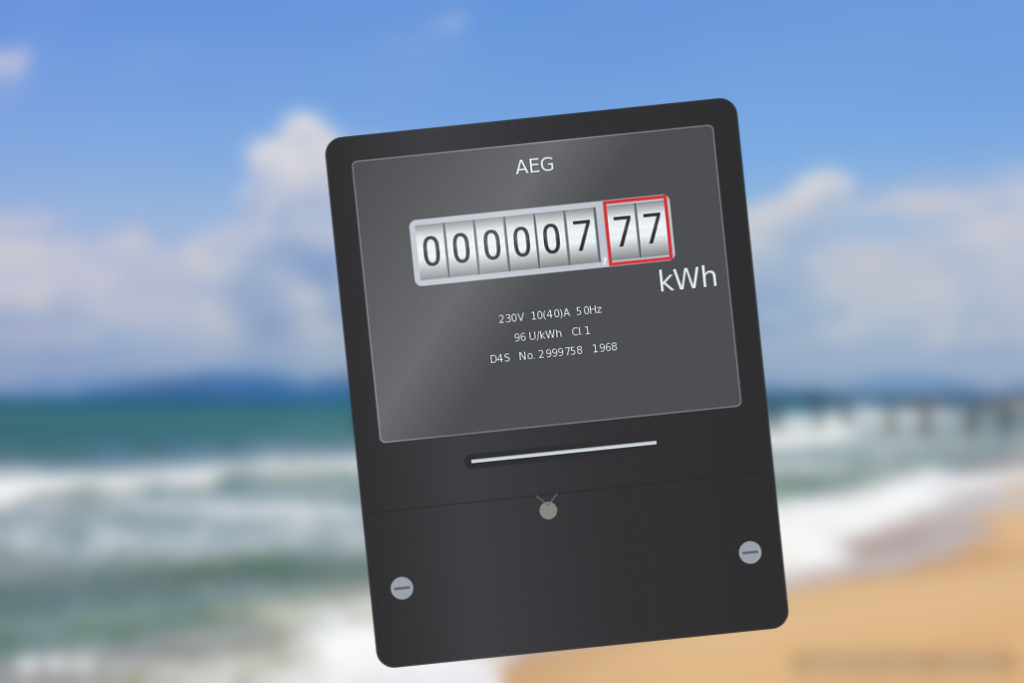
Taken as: 7.77 kWh
